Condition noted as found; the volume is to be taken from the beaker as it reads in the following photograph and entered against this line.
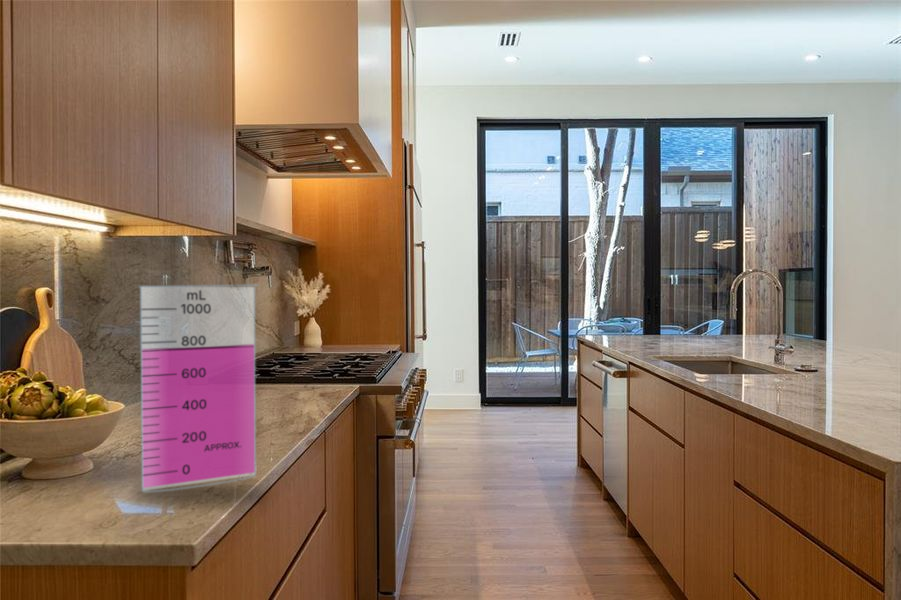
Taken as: 750 mL
